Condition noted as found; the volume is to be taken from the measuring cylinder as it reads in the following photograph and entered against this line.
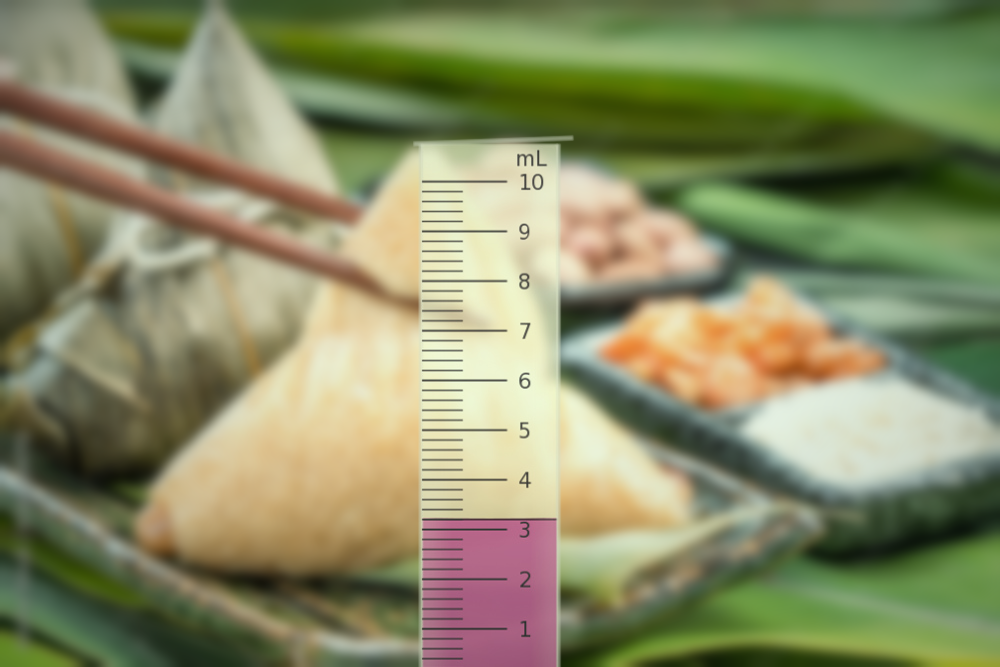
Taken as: 3.2 mL
